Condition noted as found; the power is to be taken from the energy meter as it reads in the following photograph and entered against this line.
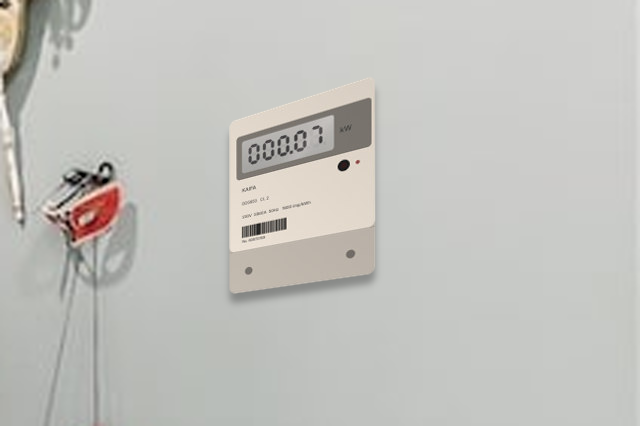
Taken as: 0.07 kW
